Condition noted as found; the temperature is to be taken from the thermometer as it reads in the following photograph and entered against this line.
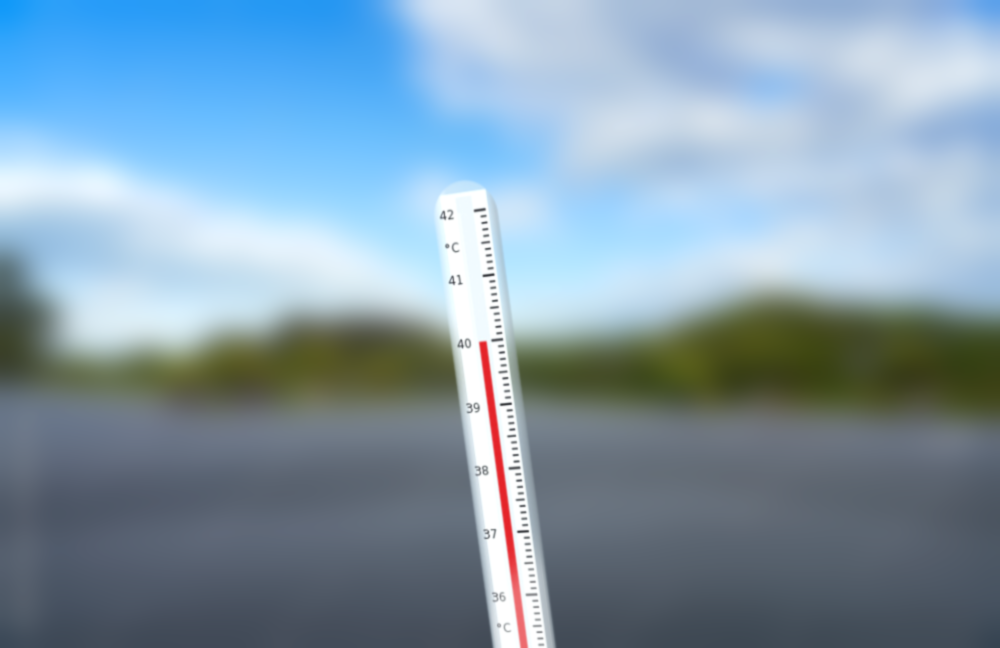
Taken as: 40 °C
